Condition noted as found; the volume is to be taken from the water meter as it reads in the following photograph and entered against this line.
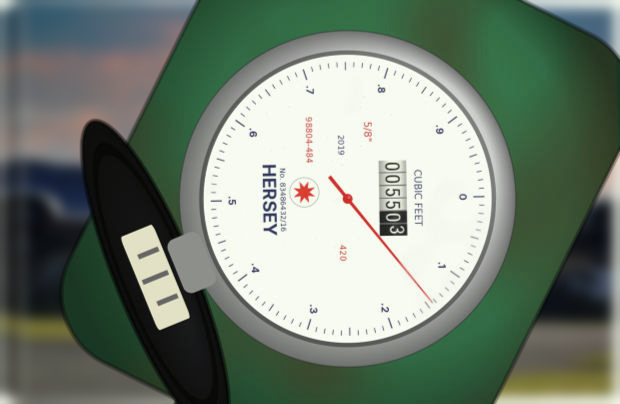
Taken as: 5503.14 ft³
